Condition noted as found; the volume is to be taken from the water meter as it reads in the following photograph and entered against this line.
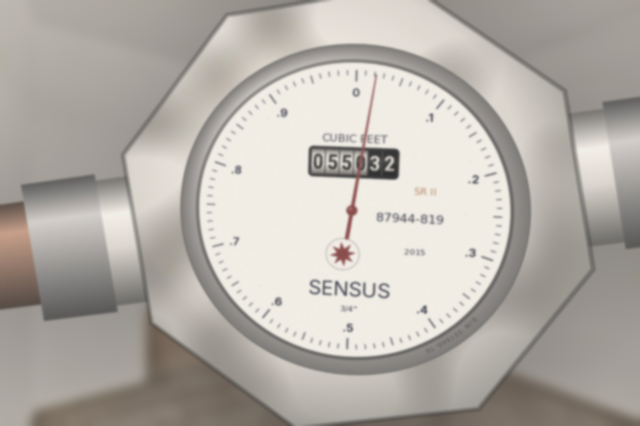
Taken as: 55032.02 ft³
